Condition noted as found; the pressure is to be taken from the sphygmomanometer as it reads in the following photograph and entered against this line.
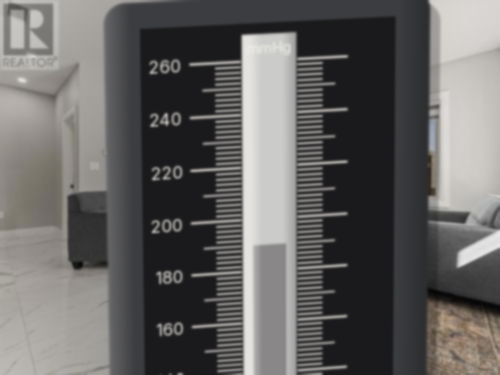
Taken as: 190 mmHg
